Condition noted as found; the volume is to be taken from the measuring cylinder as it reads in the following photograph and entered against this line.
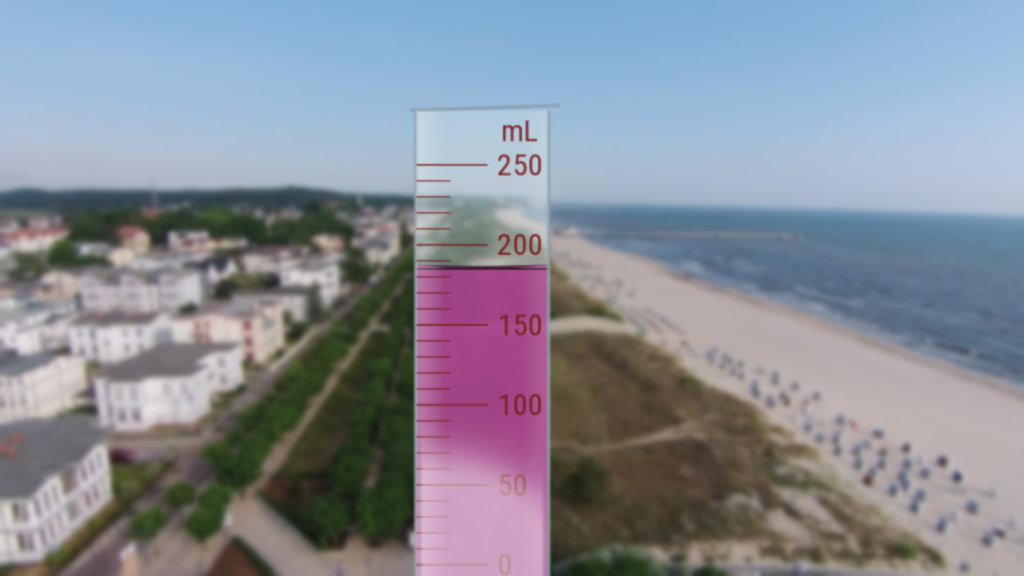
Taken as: 185 mL
